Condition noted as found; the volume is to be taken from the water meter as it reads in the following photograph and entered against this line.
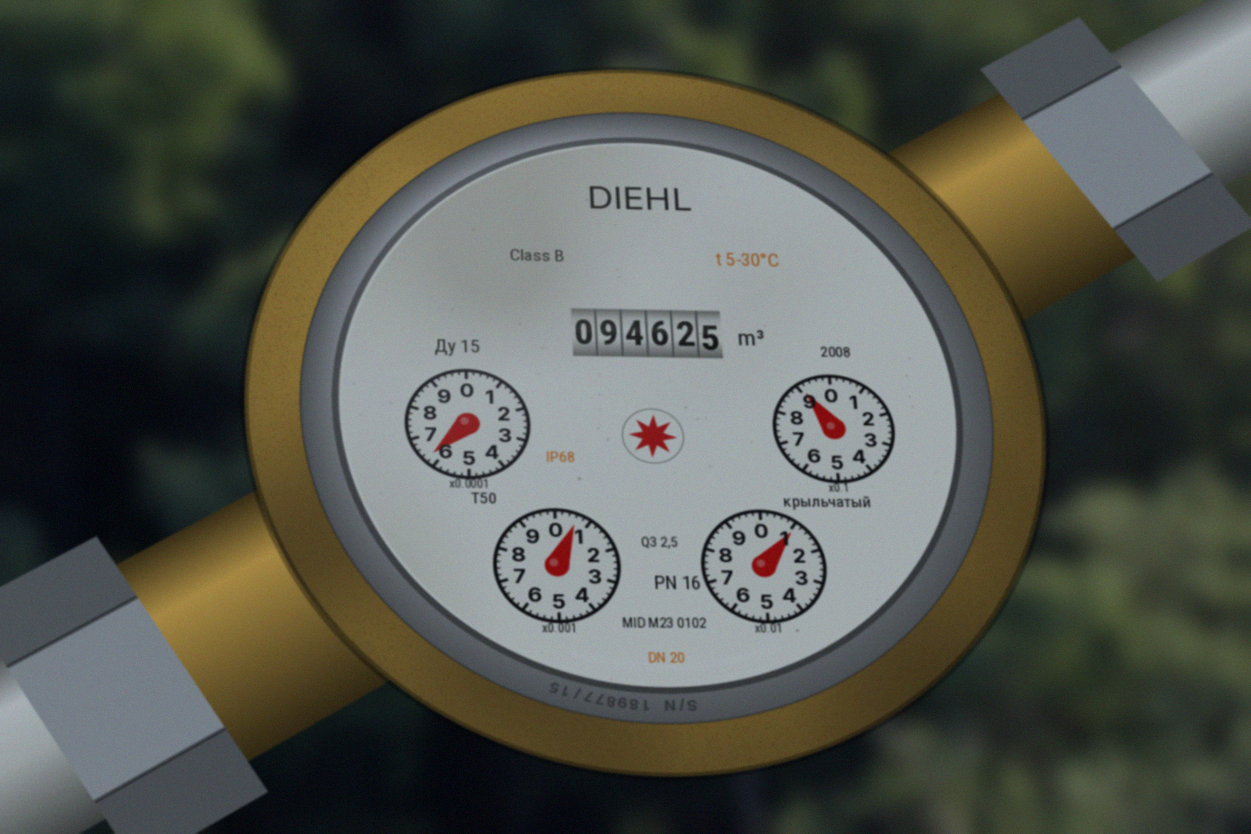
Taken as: 94624.9106 m³
